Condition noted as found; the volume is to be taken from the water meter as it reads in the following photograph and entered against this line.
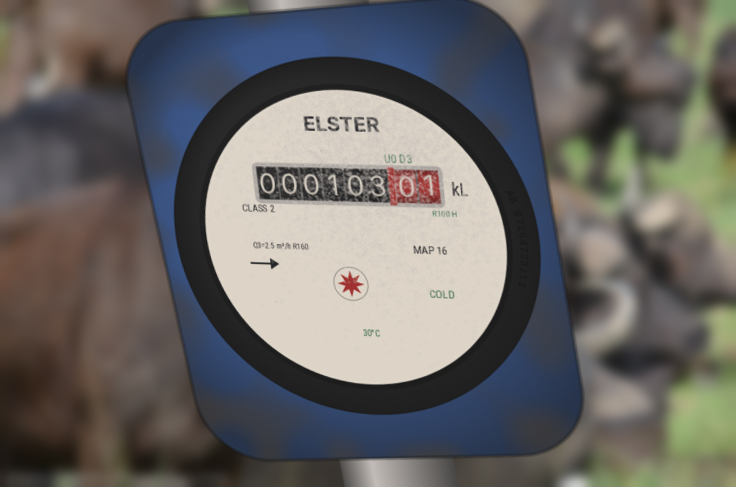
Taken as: 103.01 kL
